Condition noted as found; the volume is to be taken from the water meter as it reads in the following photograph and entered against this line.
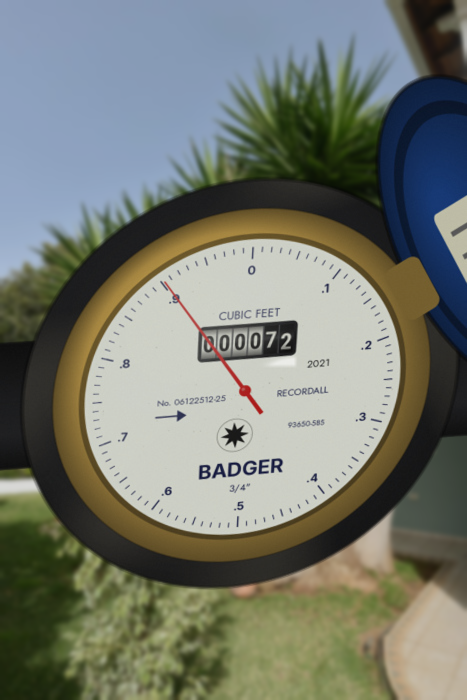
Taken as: 71.90 ft³
